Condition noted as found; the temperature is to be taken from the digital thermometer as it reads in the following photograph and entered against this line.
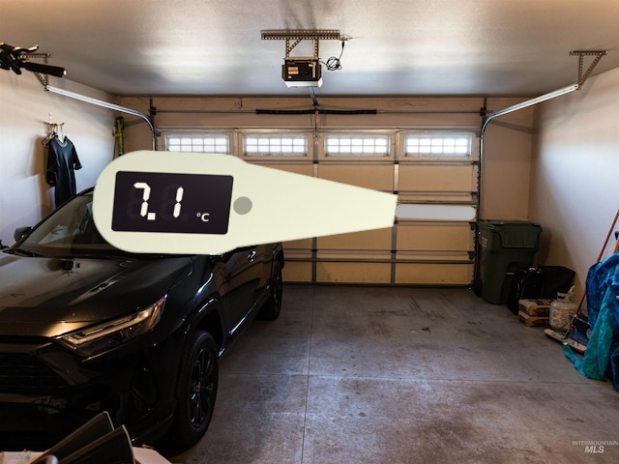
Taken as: 7.1 °C
